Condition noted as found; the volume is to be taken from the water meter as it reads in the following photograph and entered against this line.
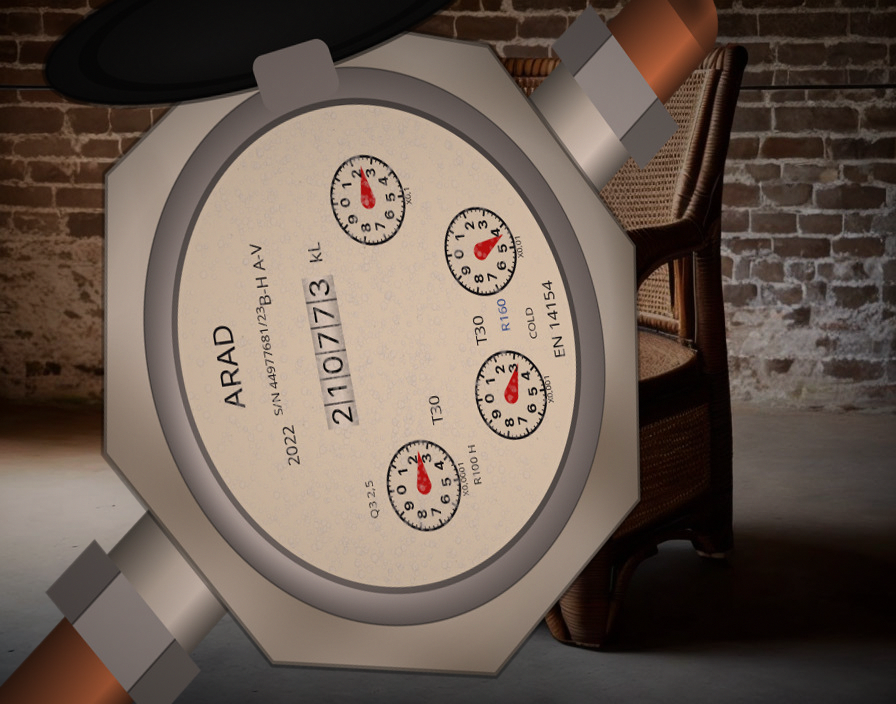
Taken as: 210773.2432 kL
